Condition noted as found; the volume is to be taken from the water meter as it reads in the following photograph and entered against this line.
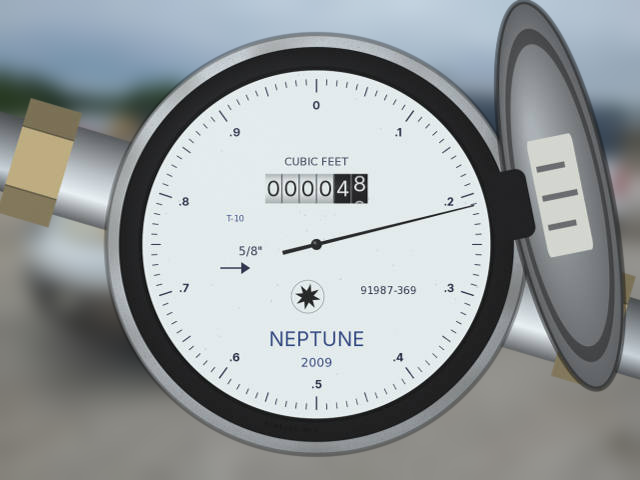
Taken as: 48.21 ft³
